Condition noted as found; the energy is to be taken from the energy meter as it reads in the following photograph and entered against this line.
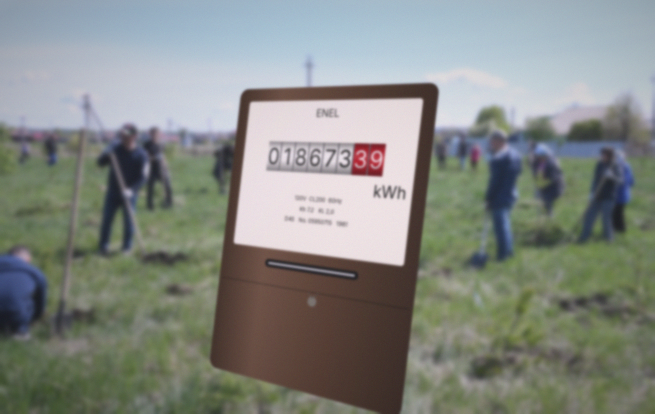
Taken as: 18673.39 kWh
